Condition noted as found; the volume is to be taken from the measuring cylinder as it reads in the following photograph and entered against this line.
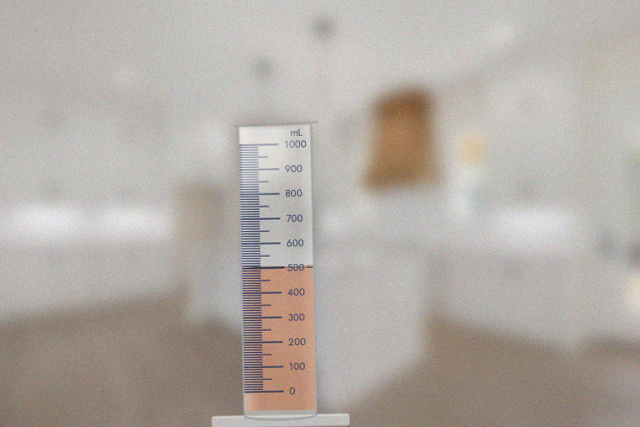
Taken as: 500 mL
